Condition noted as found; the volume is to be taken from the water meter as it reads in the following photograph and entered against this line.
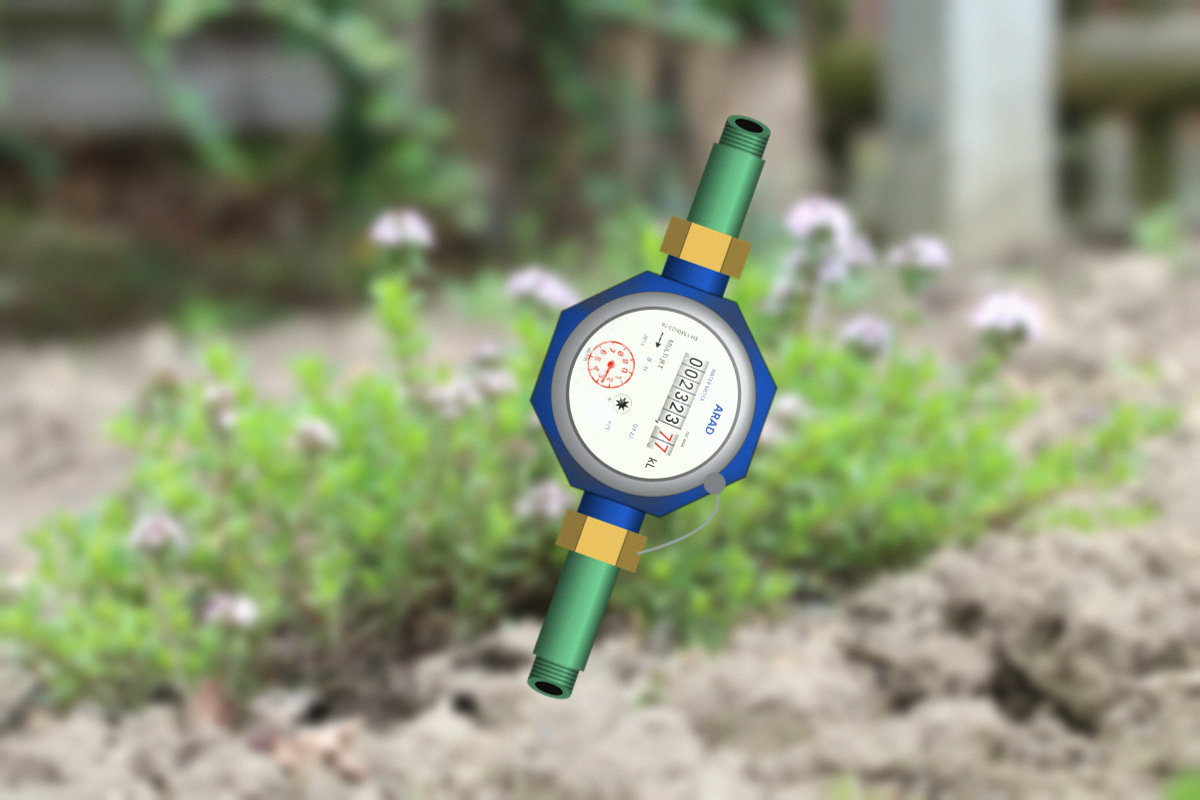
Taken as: 2323.772 kL
